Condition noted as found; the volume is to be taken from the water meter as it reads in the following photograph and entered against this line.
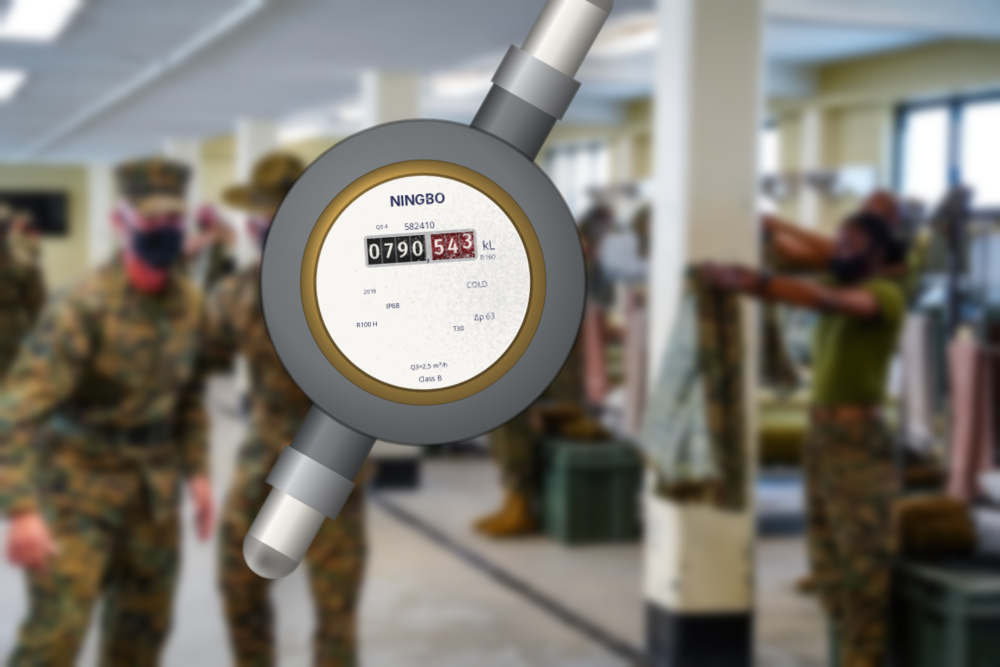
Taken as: 790.543 kL
